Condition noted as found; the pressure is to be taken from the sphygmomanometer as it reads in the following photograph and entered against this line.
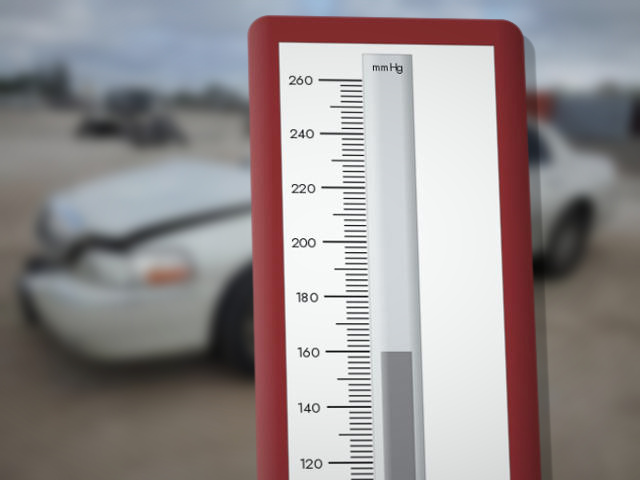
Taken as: 160 mmHg
